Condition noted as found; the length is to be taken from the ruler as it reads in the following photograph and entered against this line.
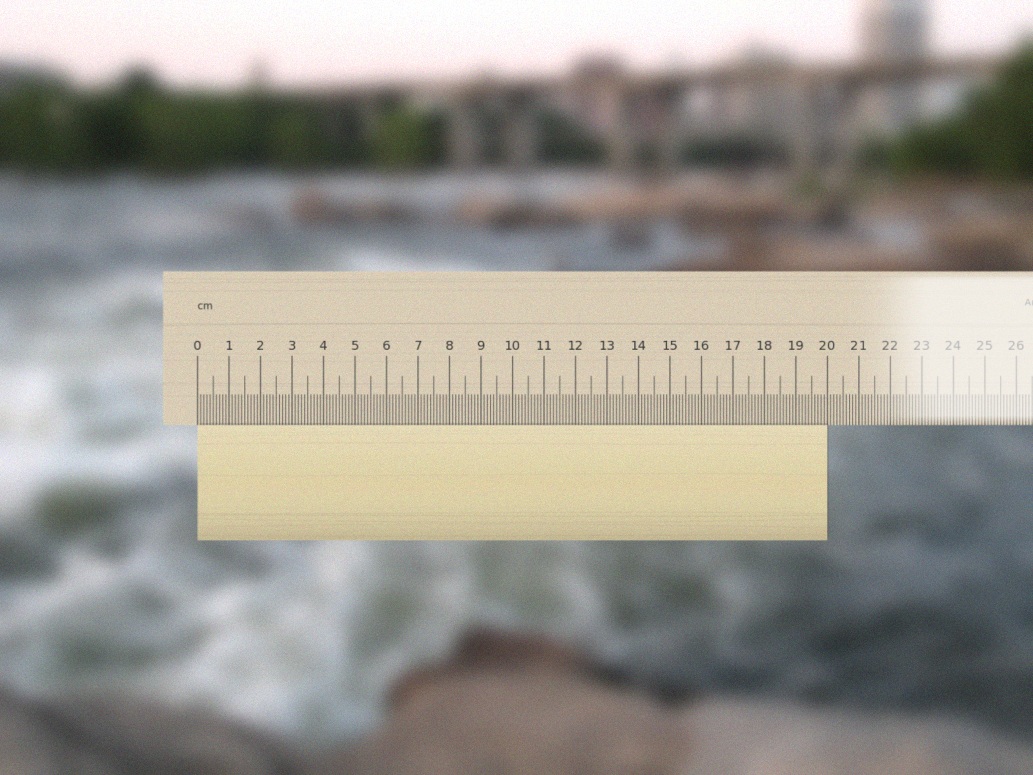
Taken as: 20 cm
